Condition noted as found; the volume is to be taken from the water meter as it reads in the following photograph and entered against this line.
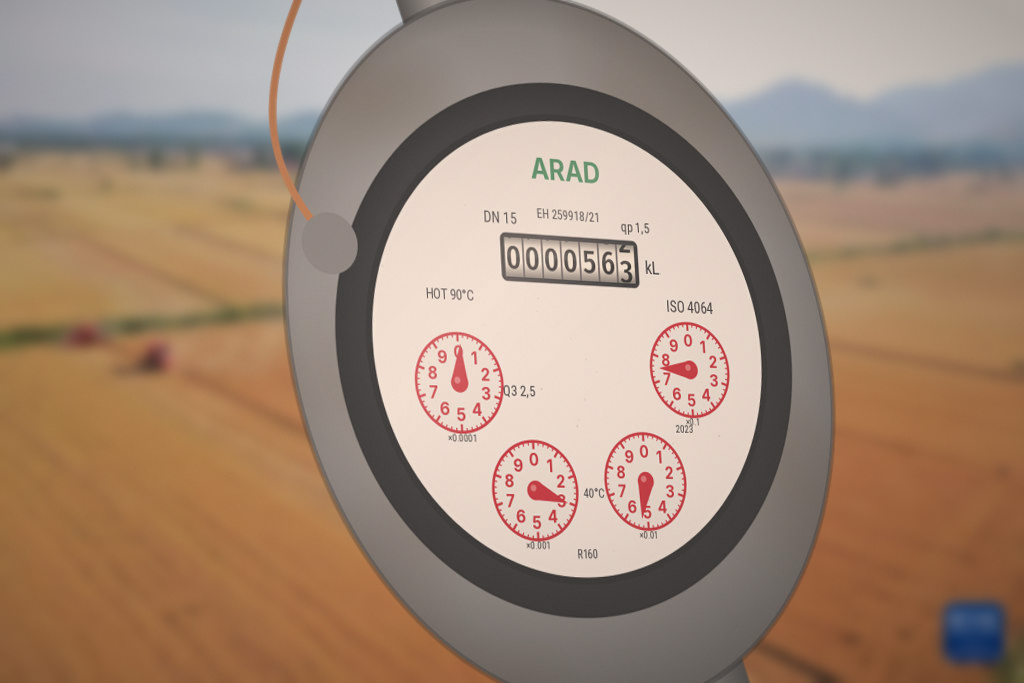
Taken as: 562.7530 kL
